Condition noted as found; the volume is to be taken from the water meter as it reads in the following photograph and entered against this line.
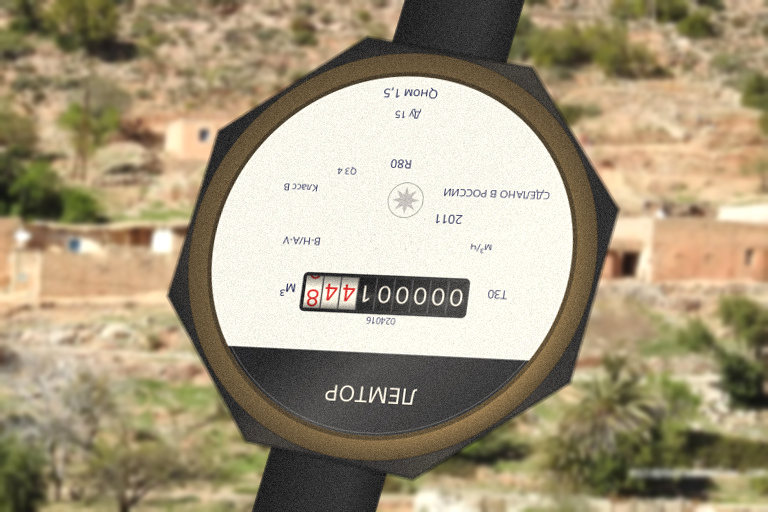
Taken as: 1.448 m³
